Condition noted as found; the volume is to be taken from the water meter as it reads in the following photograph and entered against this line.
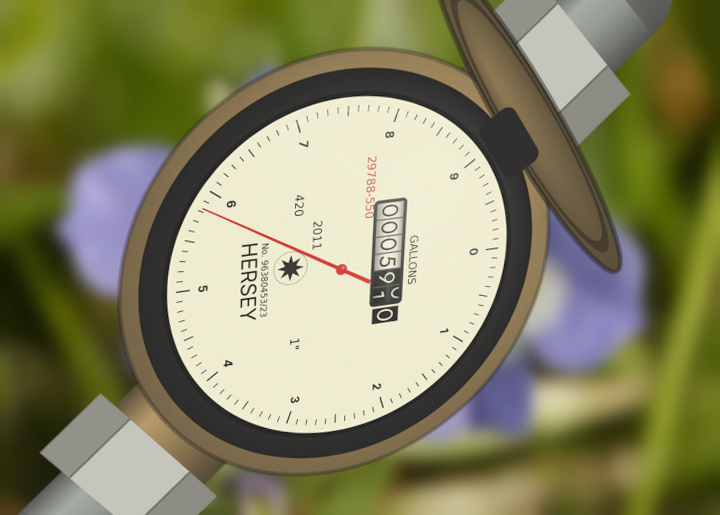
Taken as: 5905.8 gal
